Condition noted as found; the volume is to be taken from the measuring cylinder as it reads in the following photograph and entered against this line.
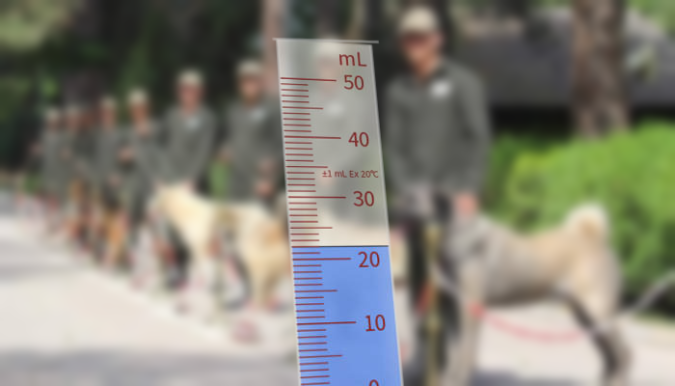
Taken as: 22 mL
